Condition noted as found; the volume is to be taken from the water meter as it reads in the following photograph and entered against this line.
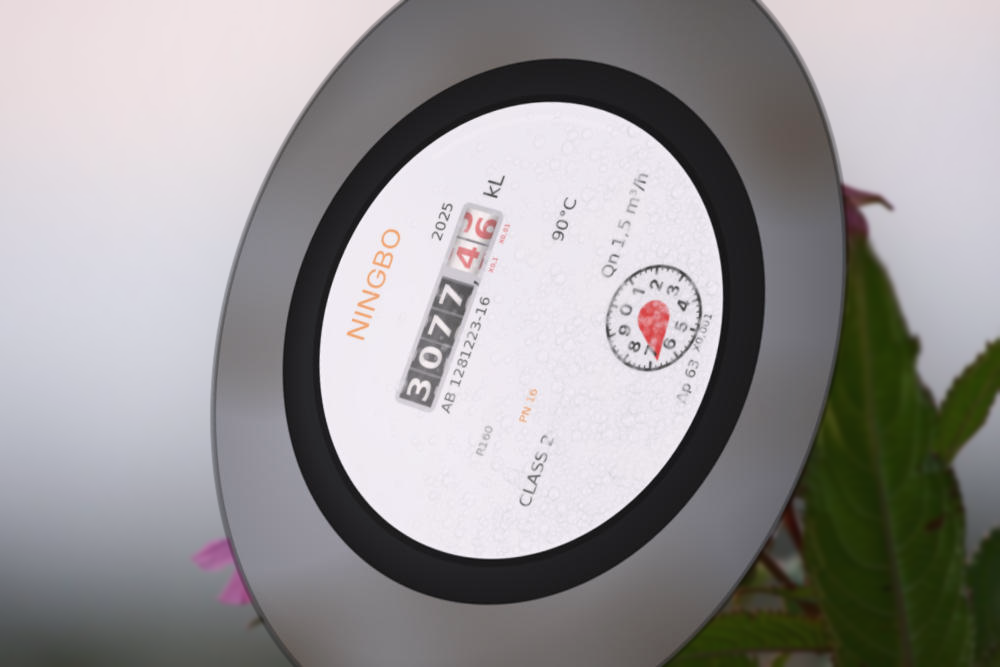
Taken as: 3077.456 kL
